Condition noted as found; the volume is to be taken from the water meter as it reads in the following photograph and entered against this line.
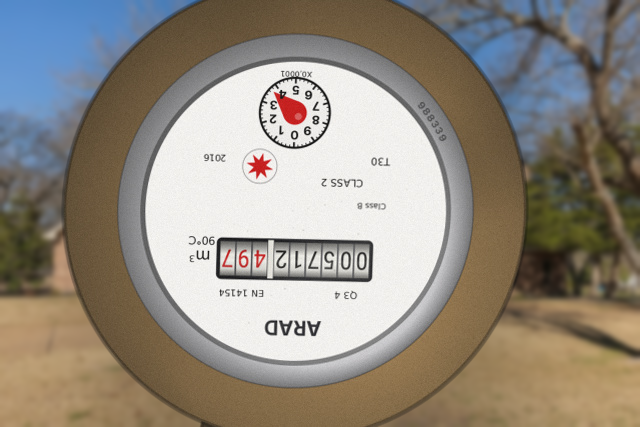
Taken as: 5712.4973 m³
